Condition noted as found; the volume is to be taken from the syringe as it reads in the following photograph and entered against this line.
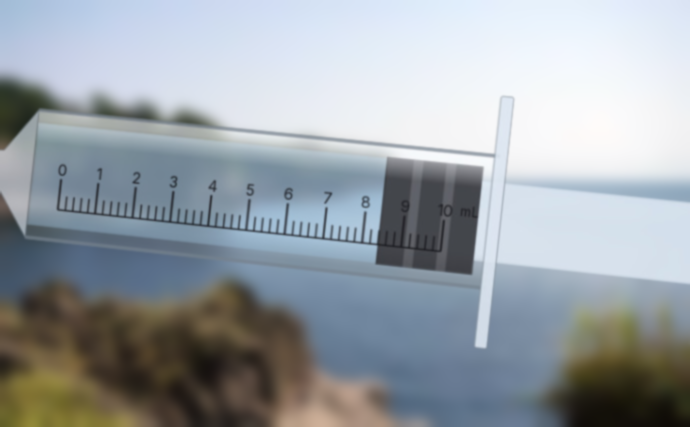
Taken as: 8.4 mL
